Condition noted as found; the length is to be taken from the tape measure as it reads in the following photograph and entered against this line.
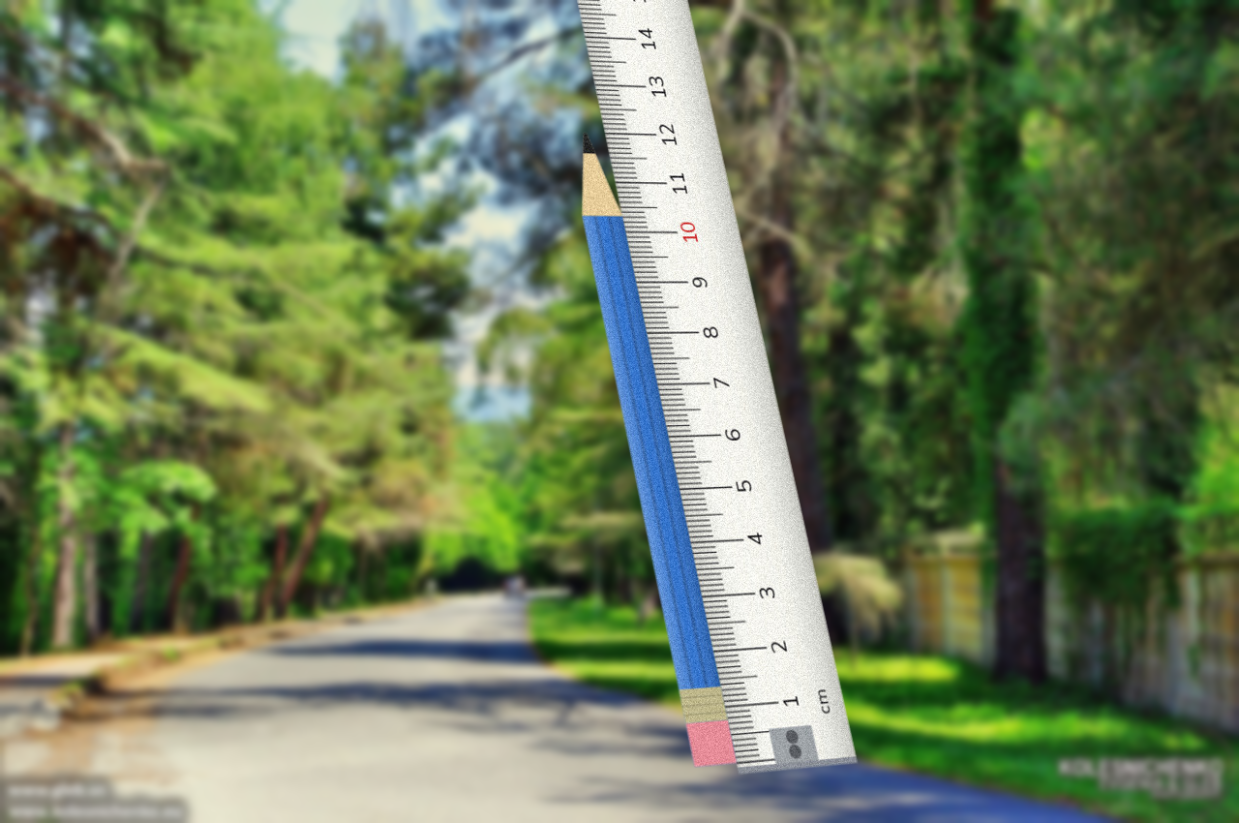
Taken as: 12 cm
